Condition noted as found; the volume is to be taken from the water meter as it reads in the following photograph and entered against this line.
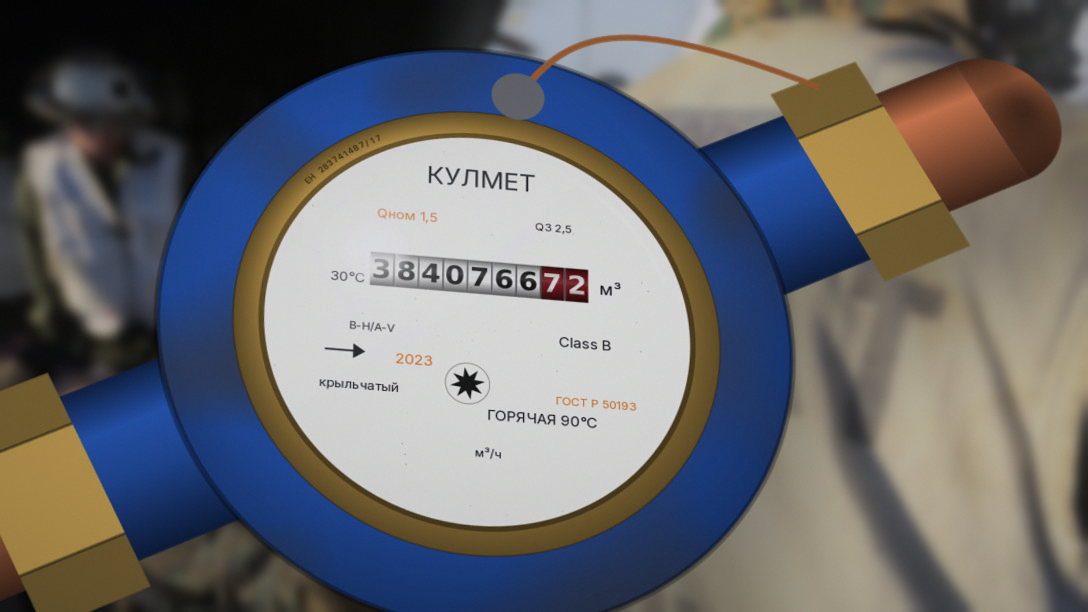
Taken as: 3840766.72 m³
